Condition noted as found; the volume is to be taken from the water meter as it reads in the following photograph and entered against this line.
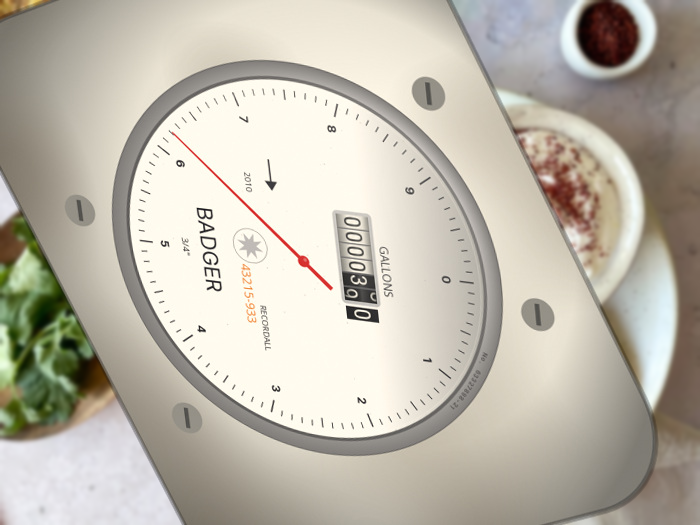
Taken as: 386.2 gal
